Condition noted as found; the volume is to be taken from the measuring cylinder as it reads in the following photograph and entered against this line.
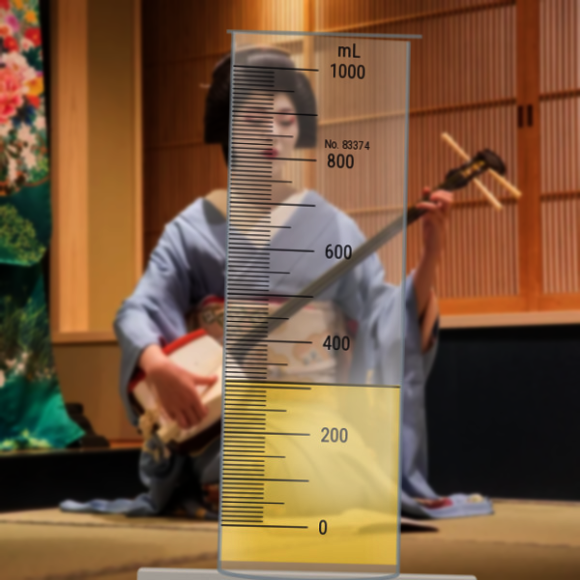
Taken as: 310 mL
